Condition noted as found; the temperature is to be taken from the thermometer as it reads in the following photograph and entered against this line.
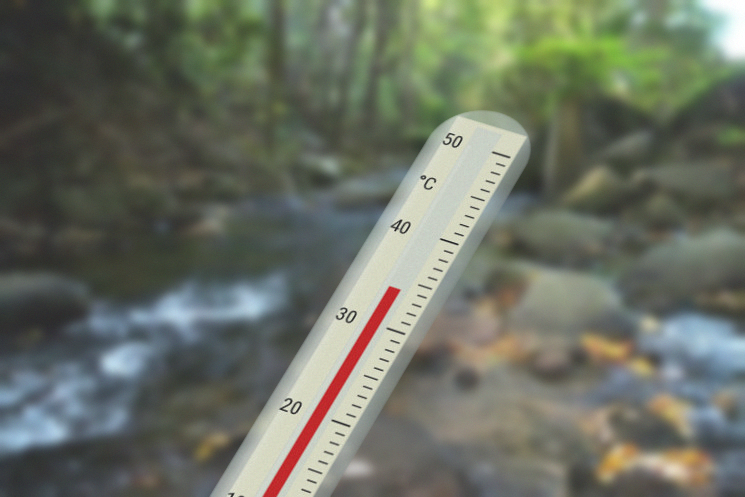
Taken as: 34 °C
